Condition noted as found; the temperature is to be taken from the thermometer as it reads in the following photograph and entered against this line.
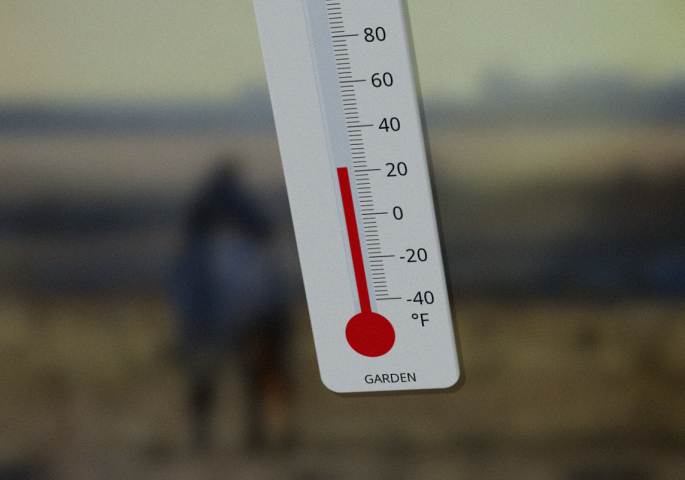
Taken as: 22 °F
